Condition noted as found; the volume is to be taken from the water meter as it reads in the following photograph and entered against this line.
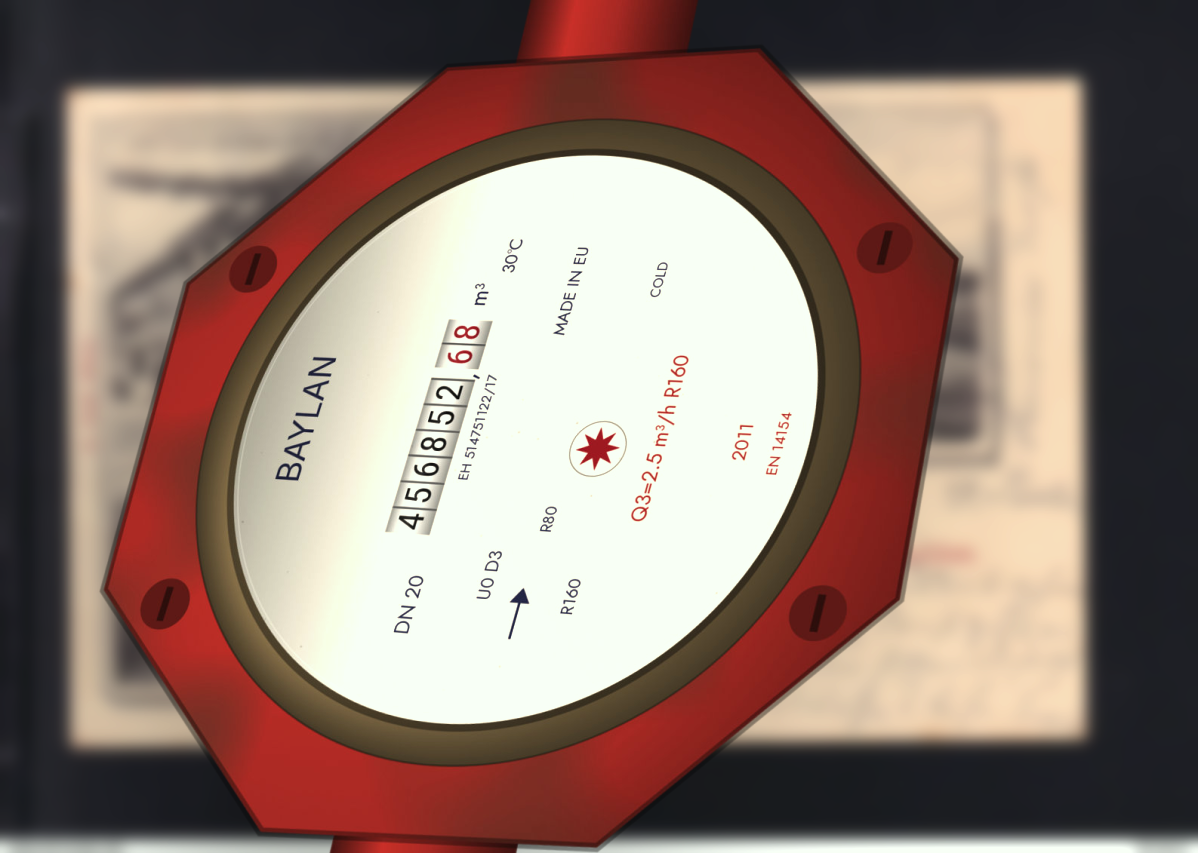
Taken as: 456852.68 m³
